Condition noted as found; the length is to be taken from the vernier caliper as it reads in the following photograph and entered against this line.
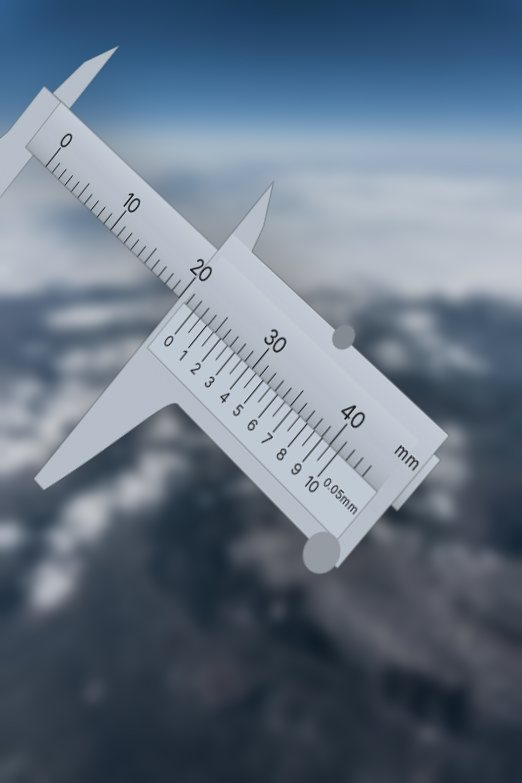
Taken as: 22.0 mm
